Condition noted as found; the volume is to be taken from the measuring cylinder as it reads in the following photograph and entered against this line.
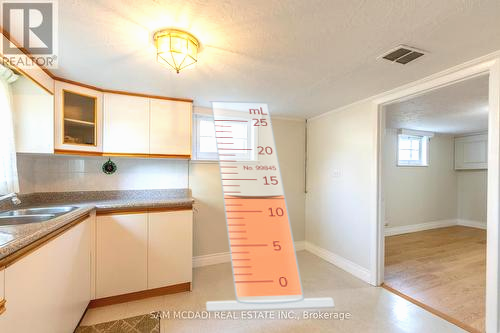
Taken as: 12 mL
